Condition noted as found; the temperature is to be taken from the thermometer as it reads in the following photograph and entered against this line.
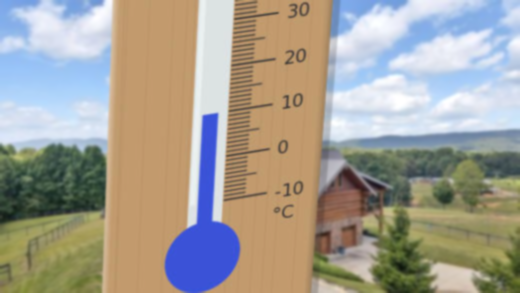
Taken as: 10 °C
